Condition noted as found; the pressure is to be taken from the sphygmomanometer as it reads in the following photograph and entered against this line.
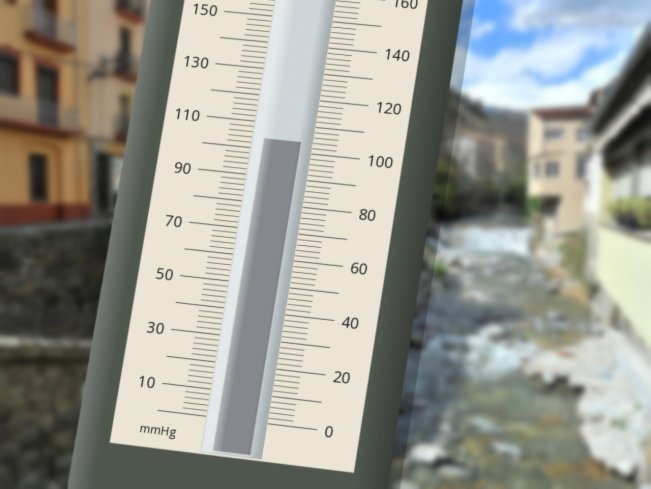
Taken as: 104 mmHg
